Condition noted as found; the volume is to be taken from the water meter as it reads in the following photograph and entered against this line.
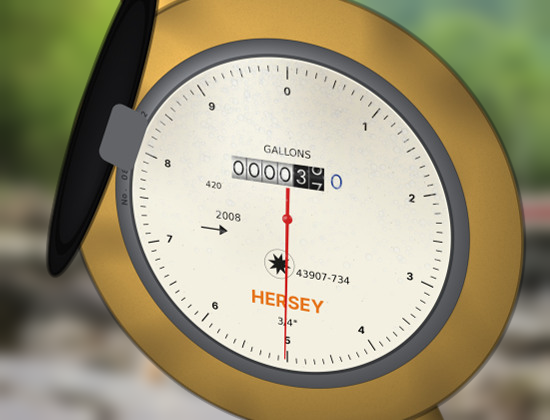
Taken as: 365.0 gal
